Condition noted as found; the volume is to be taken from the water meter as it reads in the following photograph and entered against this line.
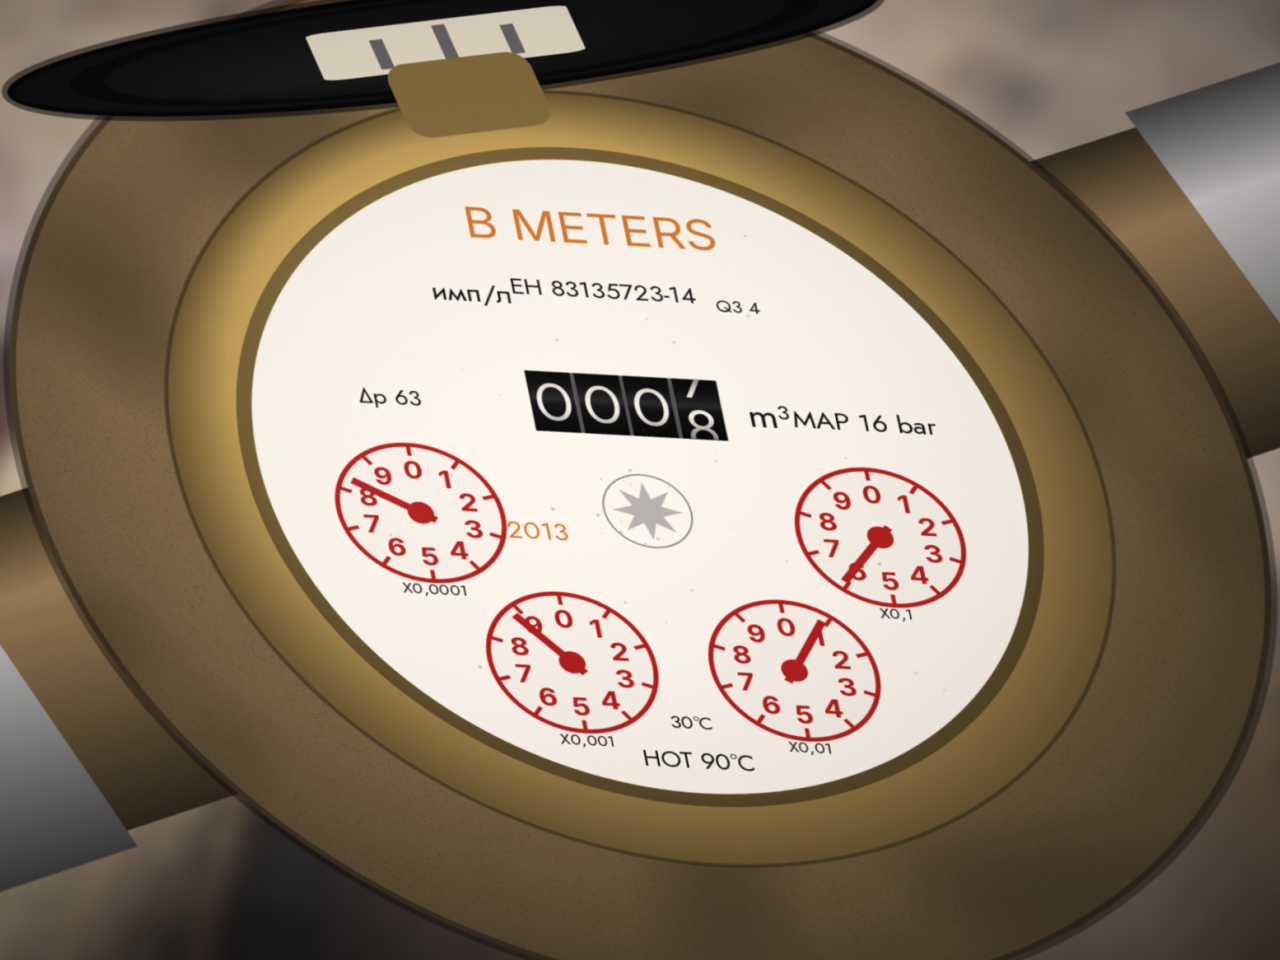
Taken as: 7.6088 m³
